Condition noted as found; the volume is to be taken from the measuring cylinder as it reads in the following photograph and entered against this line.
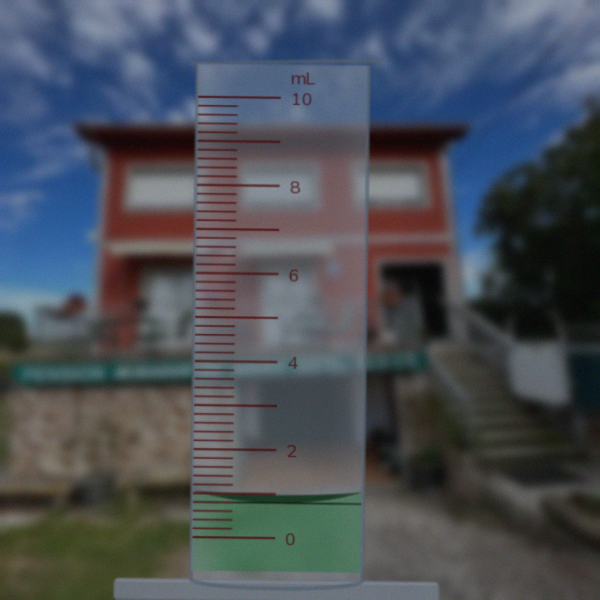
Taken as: 0.8 mL
